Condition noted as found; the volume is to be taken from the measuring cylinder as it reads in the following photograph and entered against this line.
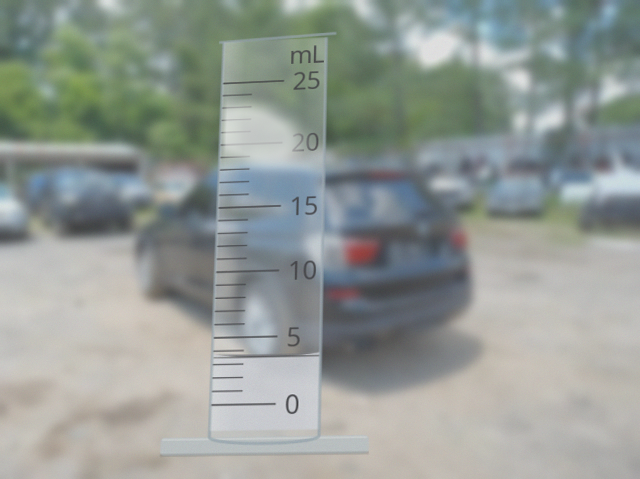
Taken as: 3.5 mL
